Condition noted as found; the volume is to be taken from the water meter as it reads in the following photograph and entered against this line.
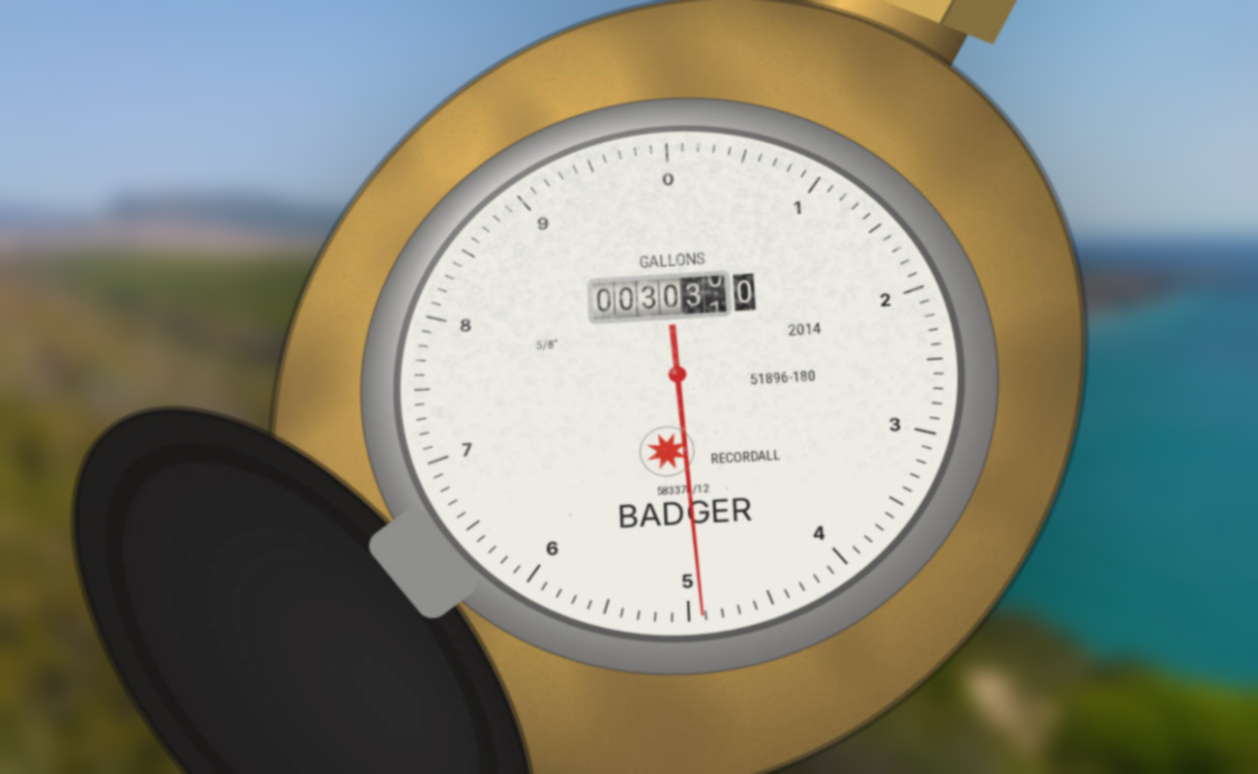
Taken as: 30304.9 gal
